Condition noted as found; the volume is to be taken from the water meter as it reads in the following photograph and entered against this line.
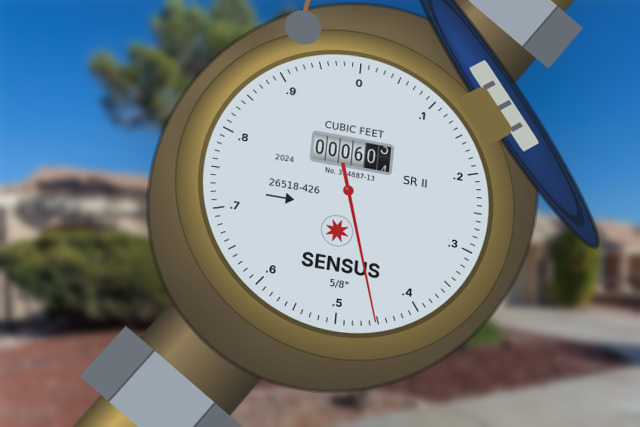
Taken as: 603.45 ft³
